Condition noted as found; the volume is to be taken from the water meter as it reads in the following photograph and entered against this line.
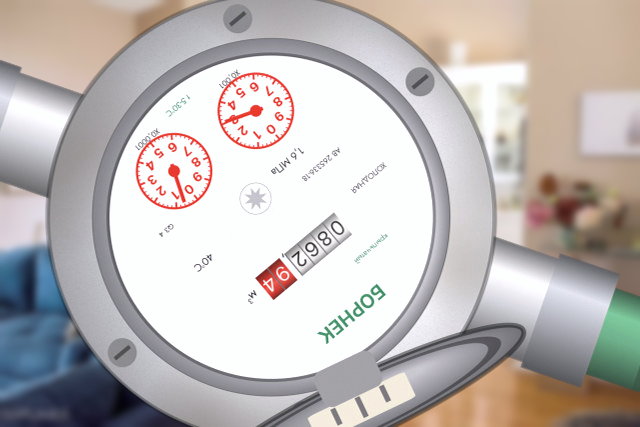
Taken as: 862.9430 m³
